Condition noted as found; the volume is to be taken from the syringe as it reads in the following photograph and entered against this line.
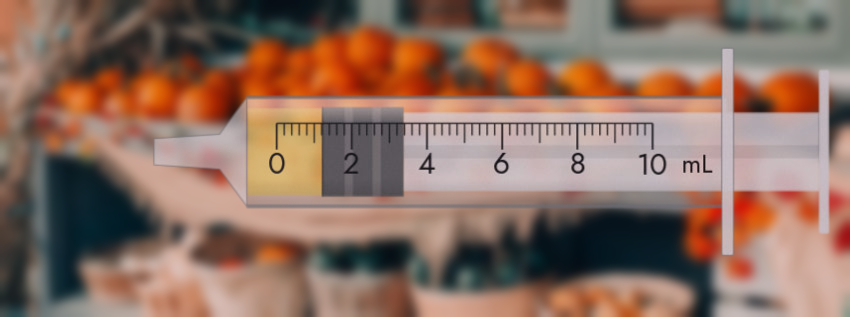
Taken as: 1.2 mL
